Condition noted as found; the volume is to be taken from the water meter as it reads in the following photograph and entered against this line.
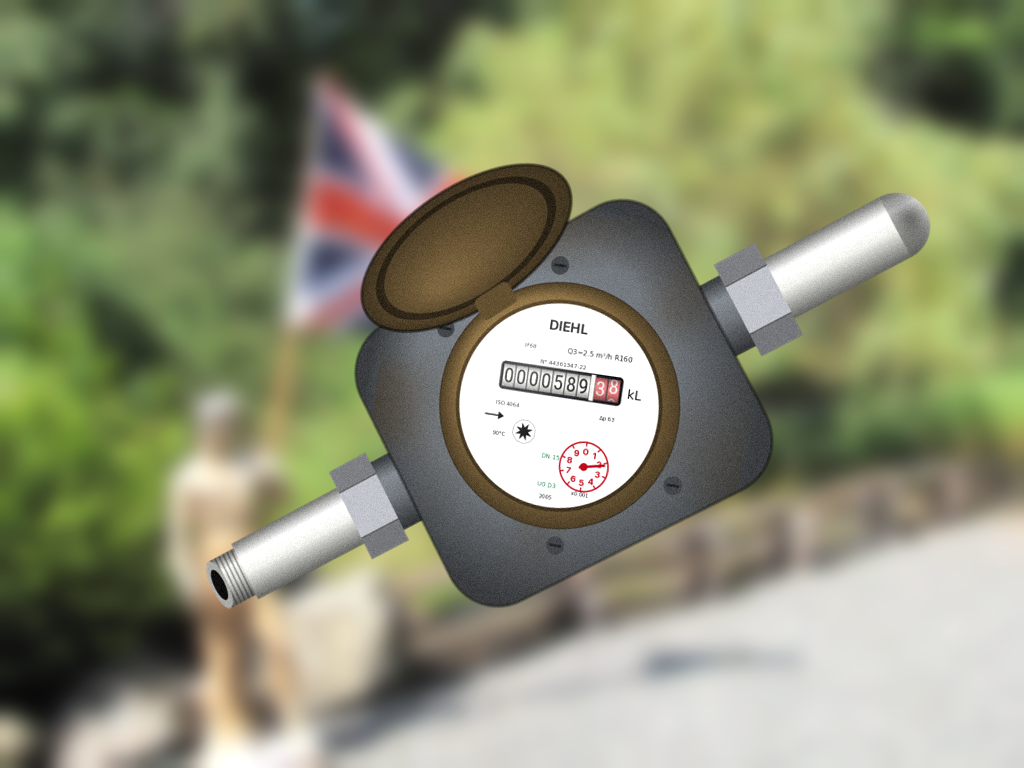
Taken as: 589.382 kL
